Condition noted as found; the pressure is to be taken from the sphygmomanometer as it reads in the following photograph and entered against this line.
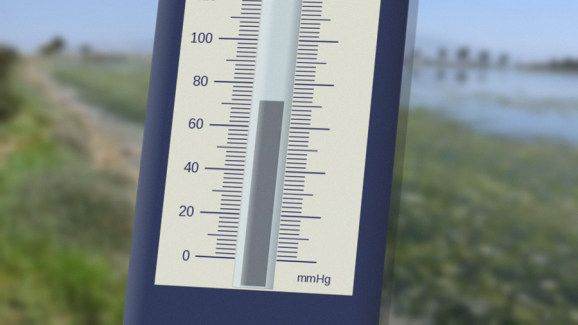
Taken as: 72 mmHg
